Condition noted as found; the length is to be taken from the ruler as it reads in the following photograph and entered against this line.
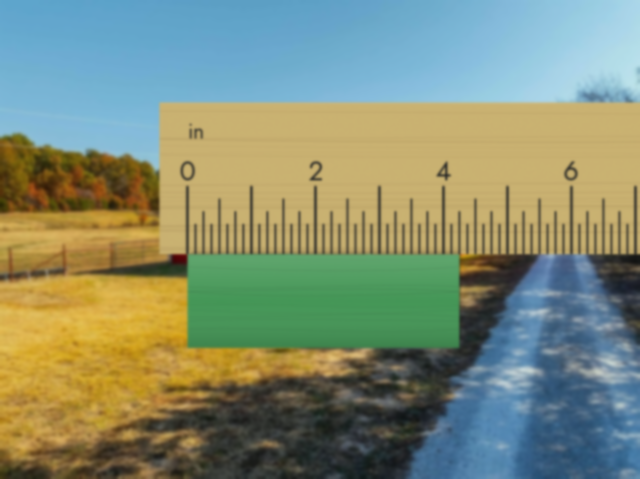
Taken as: 4.25 in
